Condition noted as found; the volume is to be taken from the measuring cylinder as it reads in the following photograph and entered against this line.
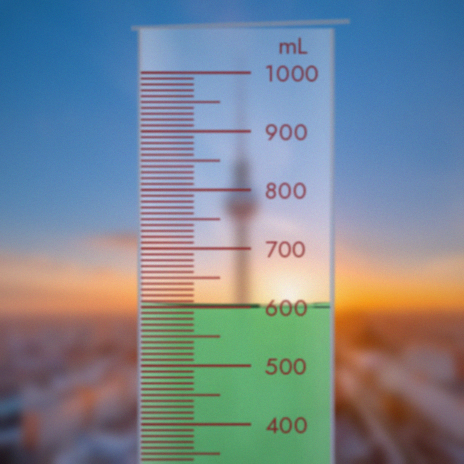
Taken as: 600 mL
